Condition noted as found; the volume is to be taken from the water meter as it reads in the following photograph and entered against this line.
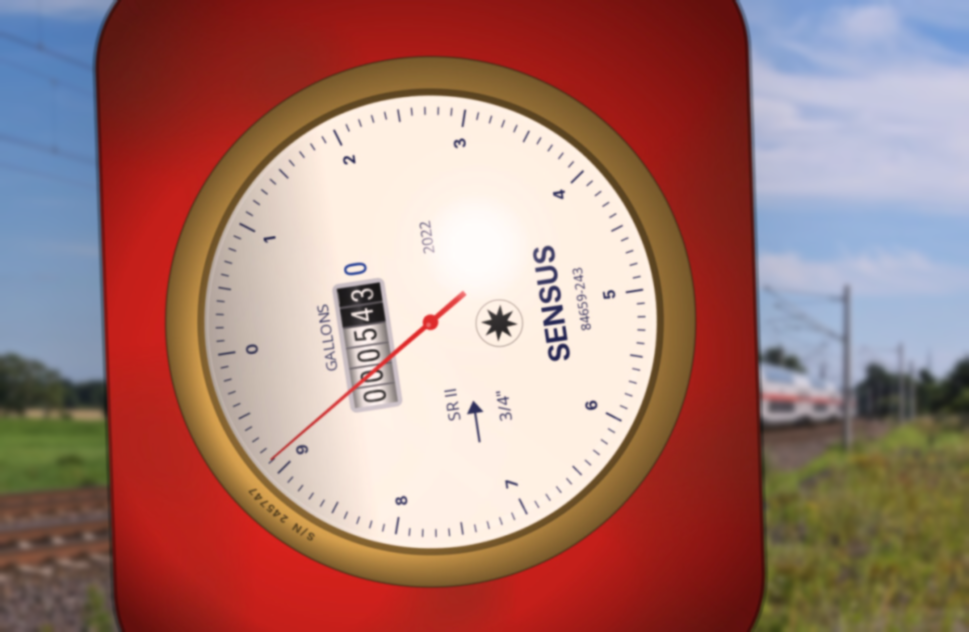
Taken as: 5429.1 gal
